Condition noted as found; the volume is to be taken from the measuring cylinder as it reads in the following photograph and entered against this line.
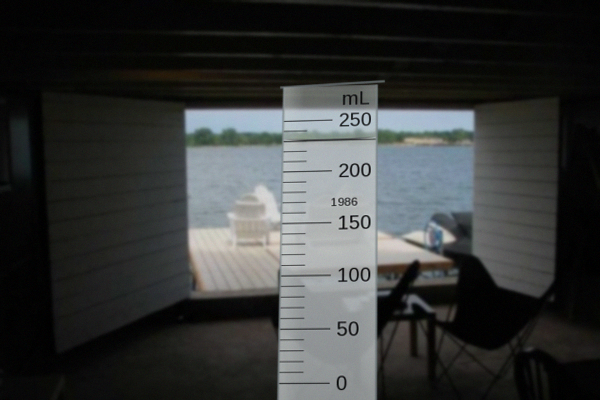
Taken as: 230 mL
